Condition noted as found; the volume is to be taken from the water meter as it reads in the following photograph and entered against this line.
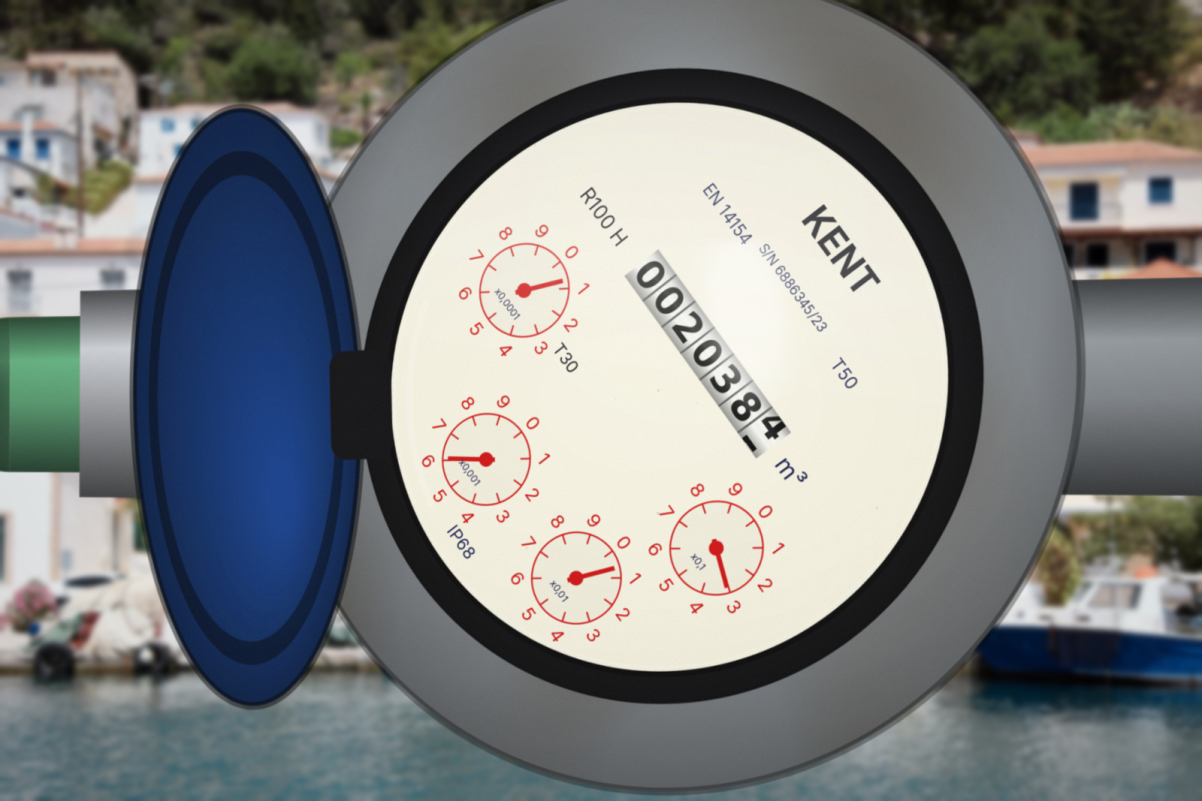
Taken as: 20384.3060 m³
